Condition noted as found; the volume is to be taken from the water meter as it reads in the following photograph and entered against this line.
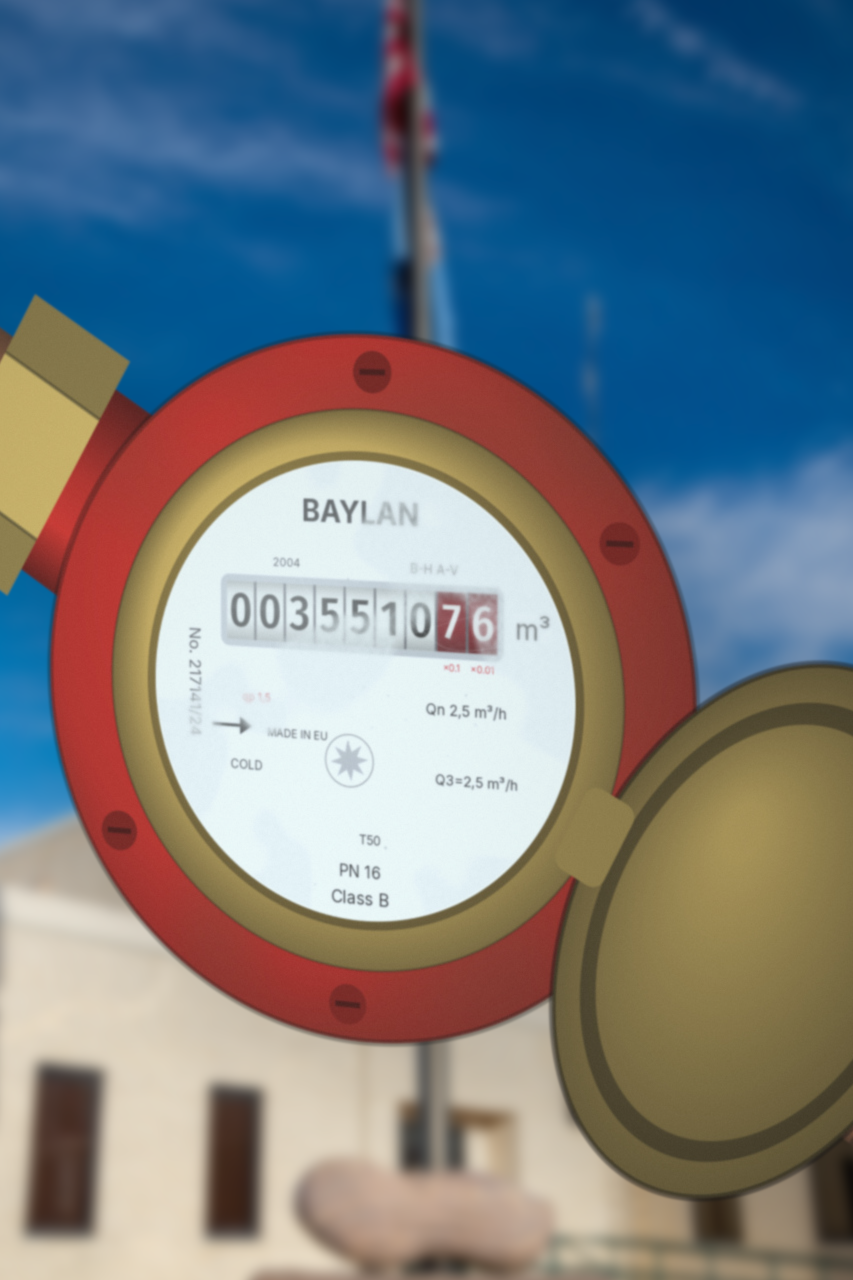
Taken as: 35510.76 m³
